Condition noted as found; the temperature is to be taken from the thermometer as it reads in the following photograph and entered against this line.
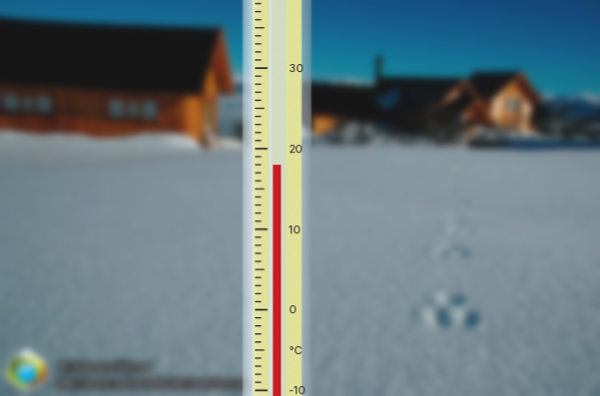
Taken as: 18 °C
